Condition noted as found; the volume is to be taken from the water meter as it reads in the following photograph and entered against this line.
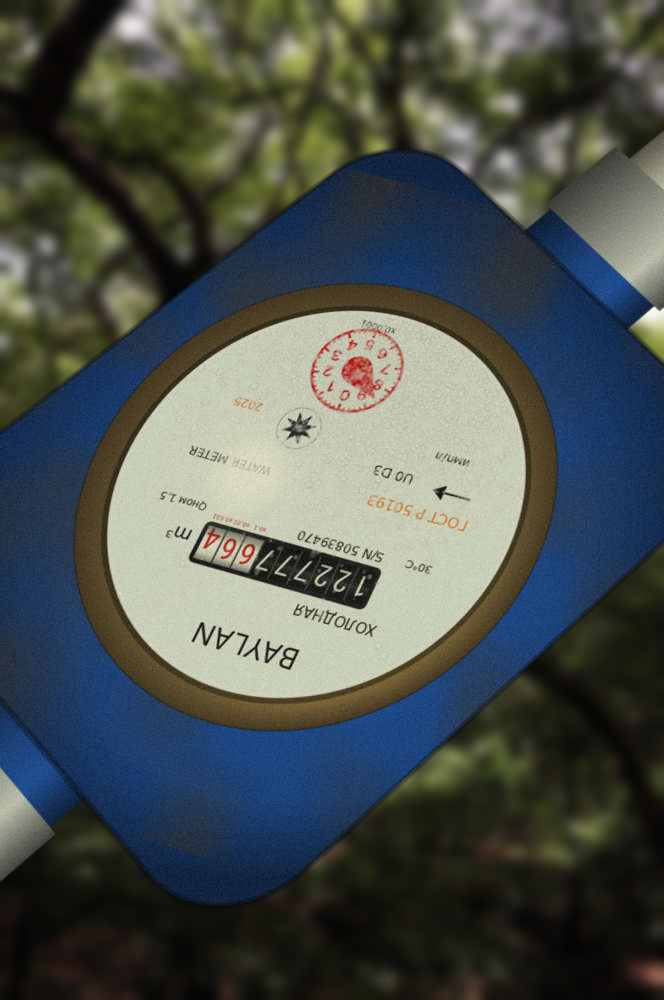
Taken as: 122777.6638 m³
